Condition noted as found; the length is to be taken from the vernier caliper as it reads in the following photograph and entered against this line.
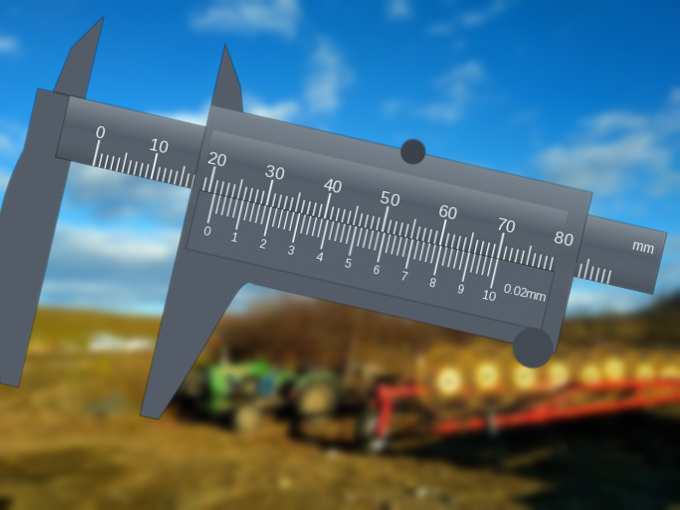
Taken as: 21.0 mm
